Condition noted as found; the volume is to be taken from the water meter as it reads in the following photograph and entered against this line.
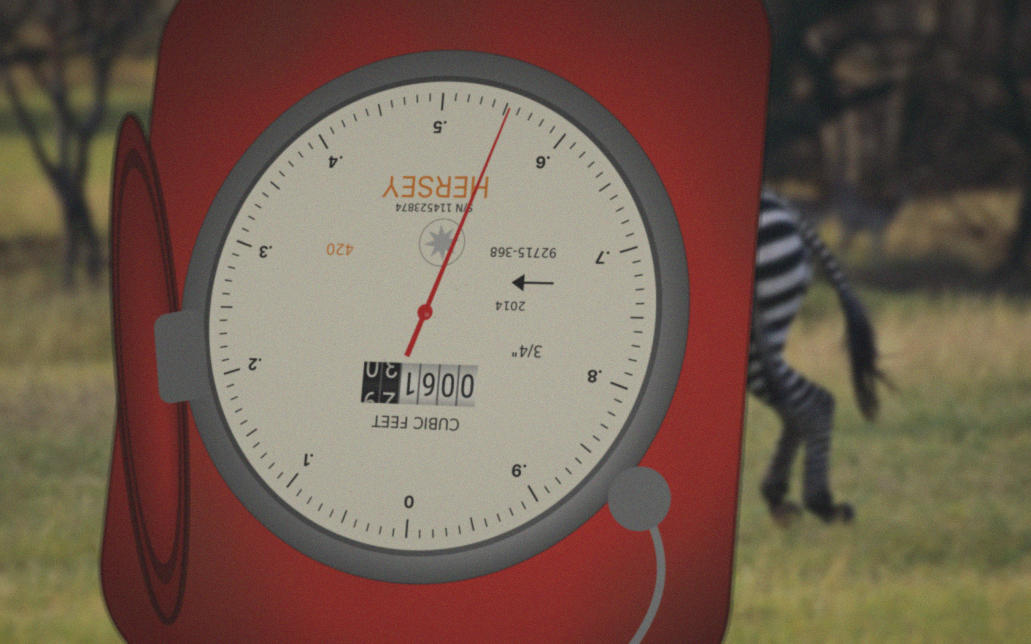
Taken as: 6129.55 ft³
